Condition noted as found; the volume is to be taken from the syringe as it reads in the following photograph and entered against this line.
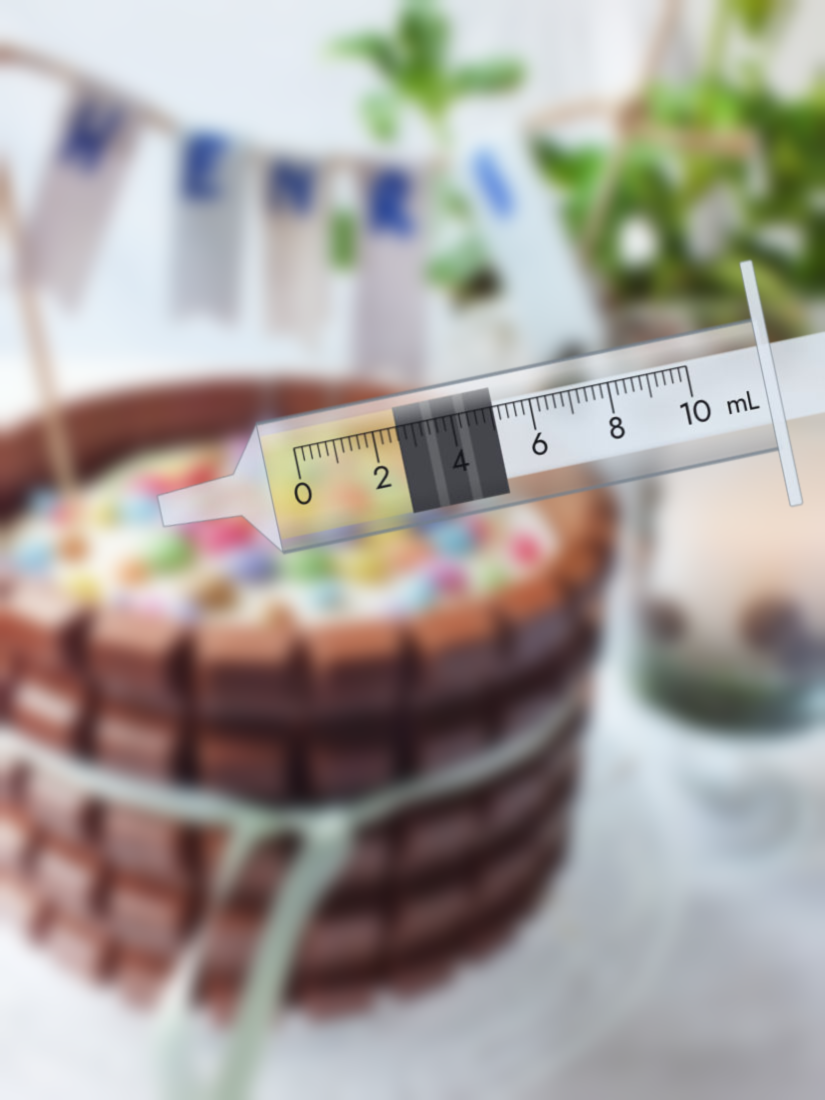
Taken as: 2.6 mL
